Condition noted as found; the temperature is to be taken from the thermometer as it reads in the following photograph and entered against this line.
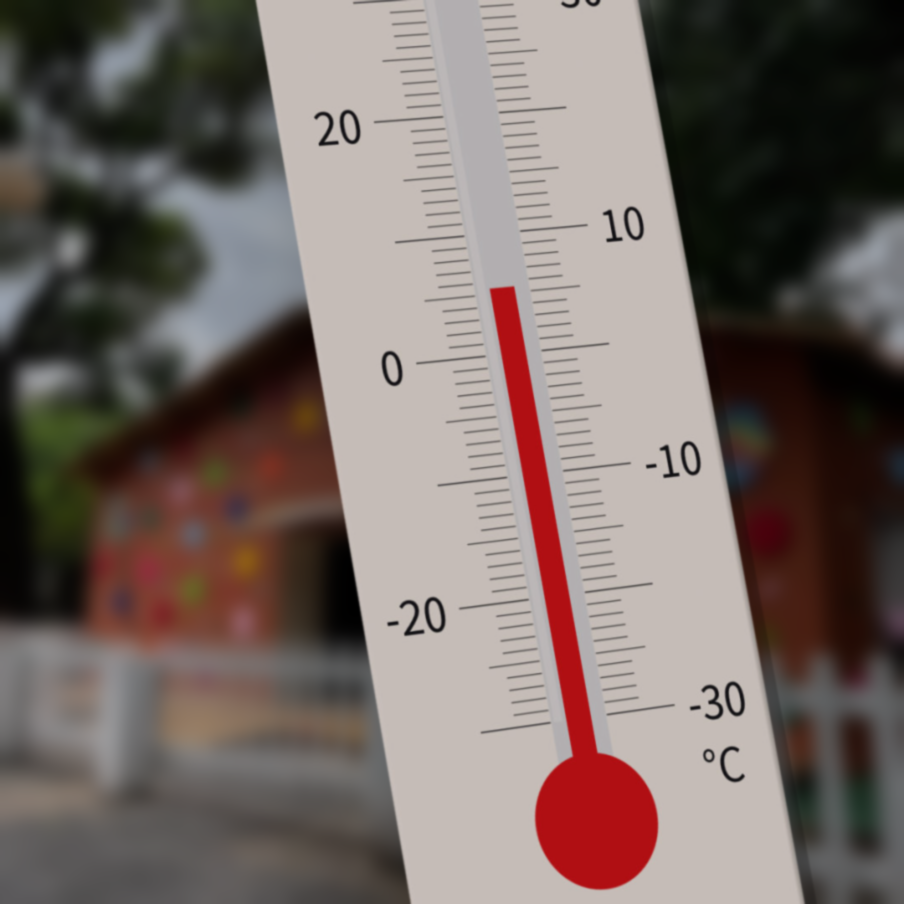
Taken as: 5.5 °C
